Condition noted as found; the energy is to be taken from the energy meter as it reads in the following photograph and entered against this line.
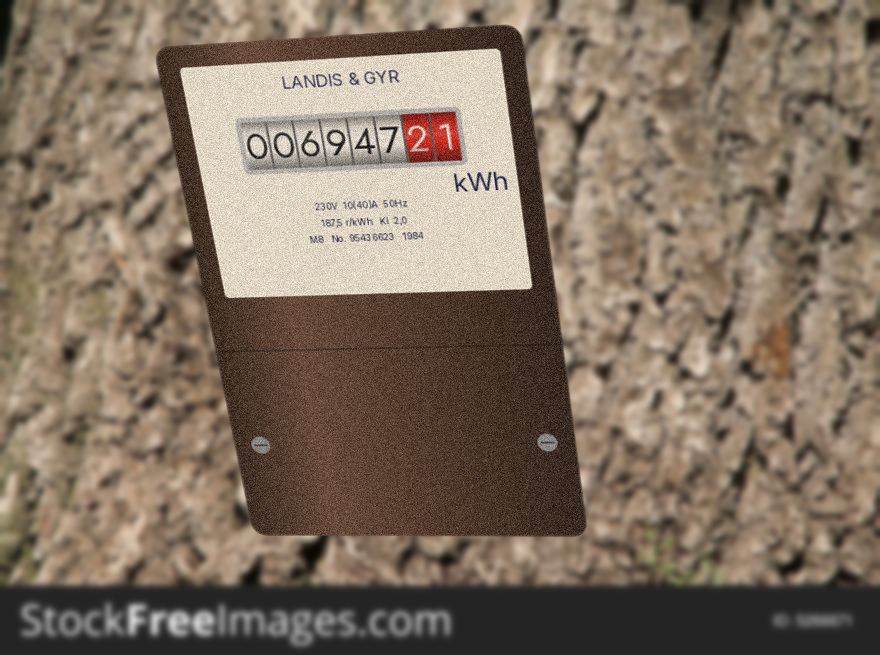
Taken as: 6947.21 kWh
